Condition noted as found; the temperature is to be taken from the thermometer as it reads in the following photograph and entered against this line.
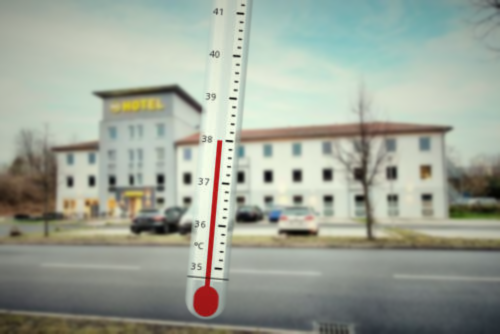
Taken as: 38 °C
